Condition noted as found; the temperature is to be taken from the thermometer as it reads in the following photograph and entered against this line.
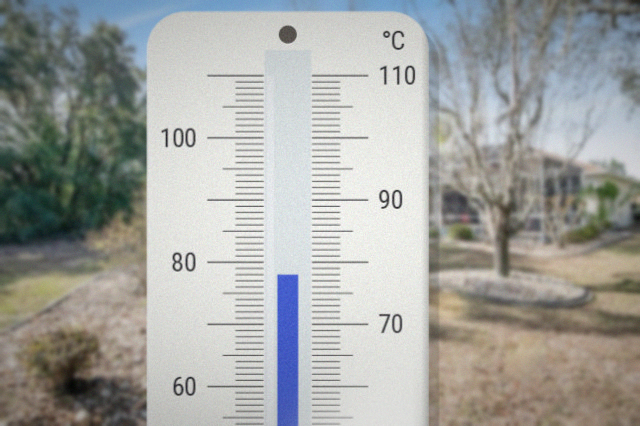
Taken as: 78 °C
